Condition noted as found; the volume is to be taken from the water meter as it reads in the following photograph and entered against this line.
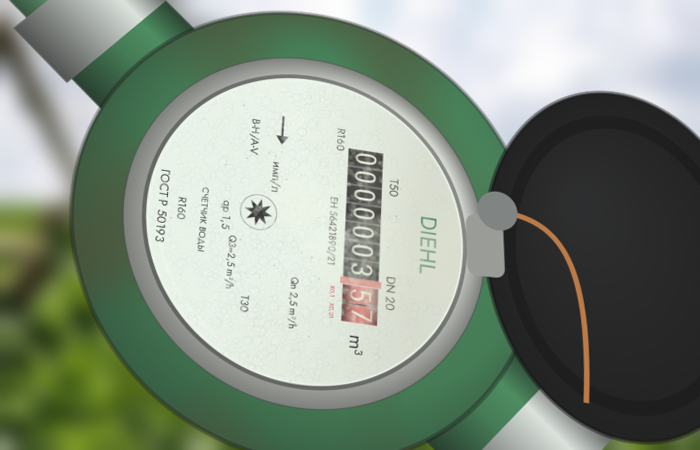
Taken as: 3.57 m³
